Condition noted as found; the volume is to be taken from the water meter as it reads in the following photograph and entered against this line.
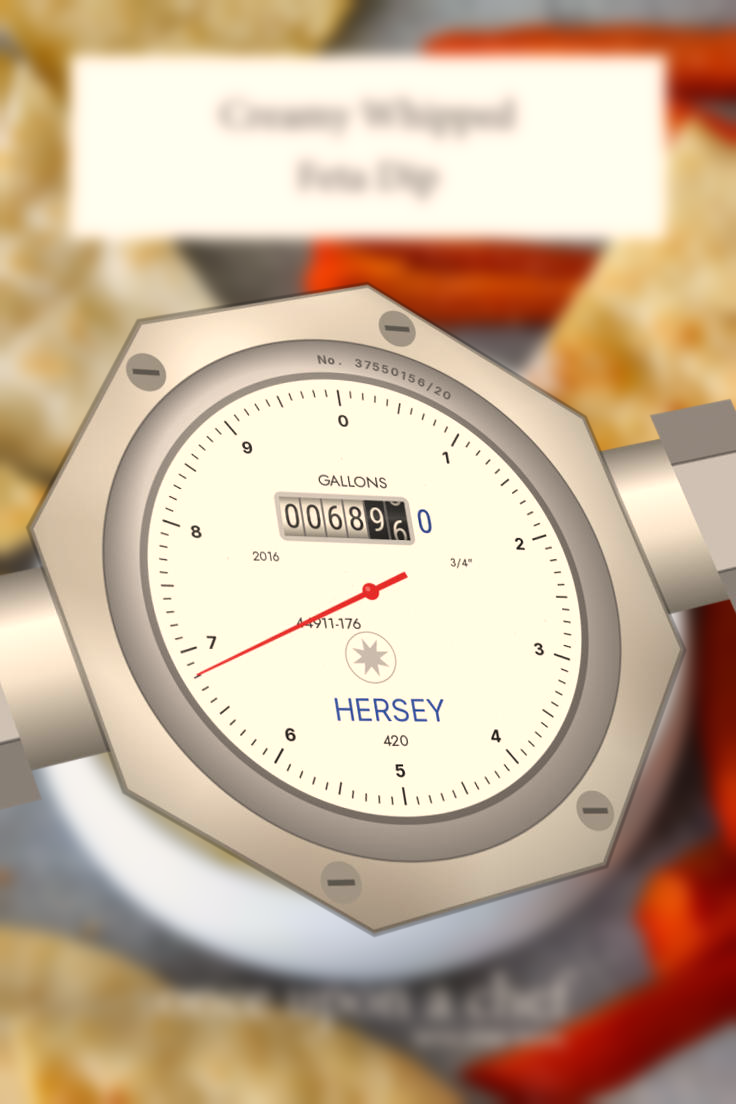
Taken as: 68956.8 gal
